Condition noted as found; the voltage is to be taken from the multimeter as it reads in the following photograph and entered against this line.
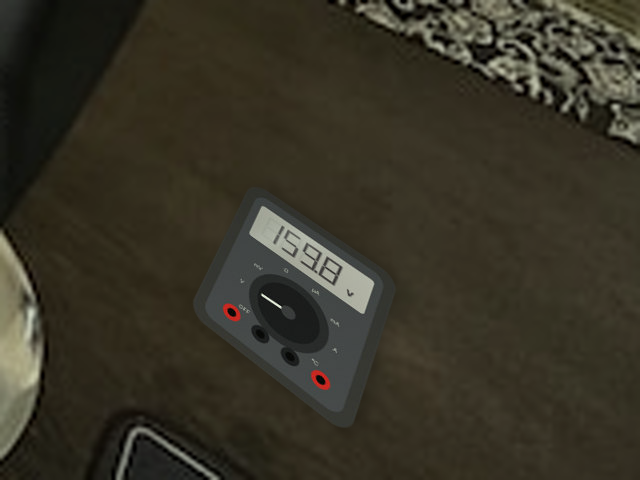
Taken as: 159.8 V
